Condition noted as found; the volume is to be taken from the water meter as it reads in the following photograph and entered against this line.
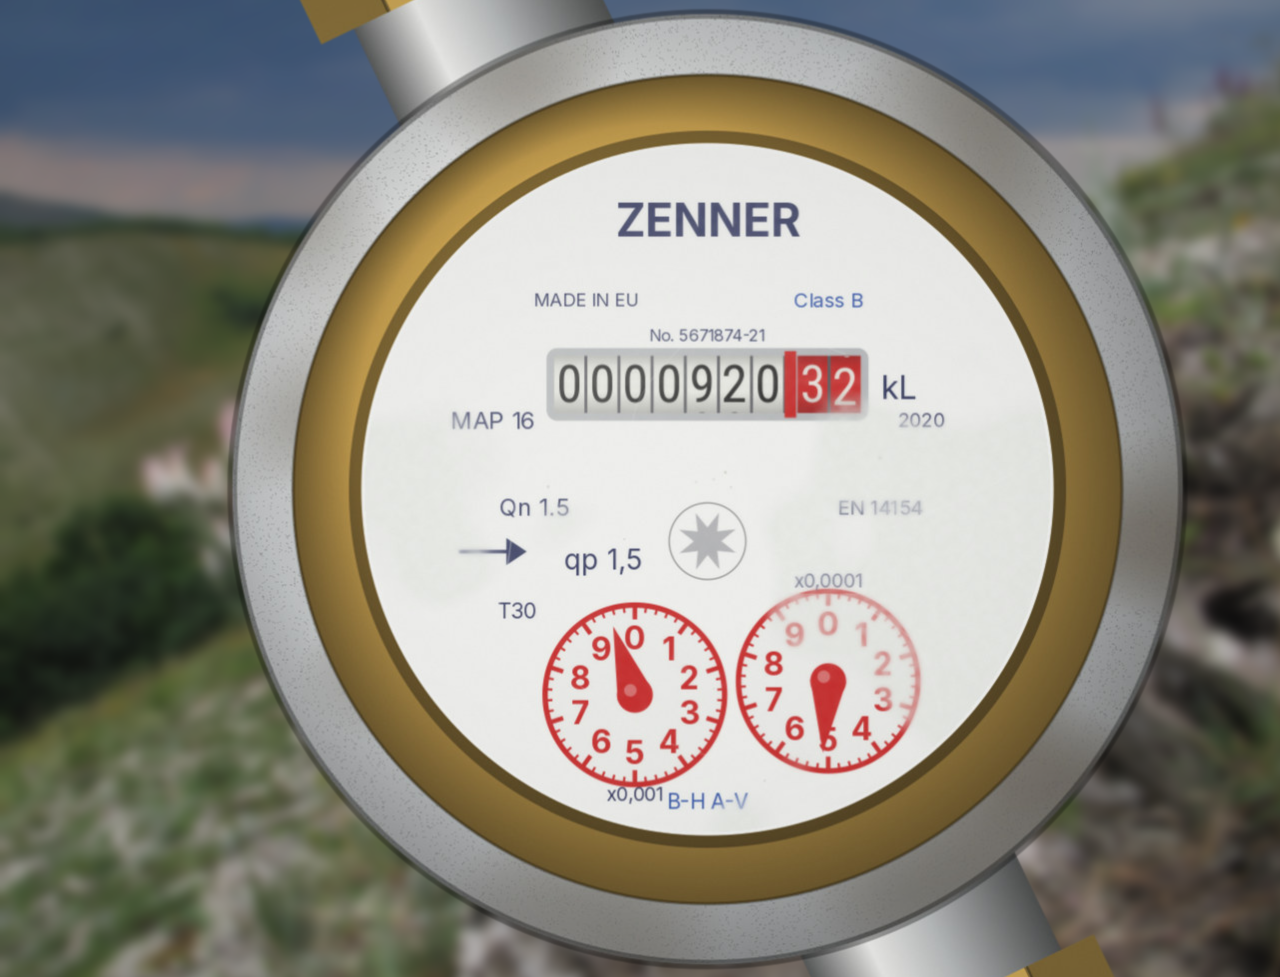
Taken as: 920.3195 kL
